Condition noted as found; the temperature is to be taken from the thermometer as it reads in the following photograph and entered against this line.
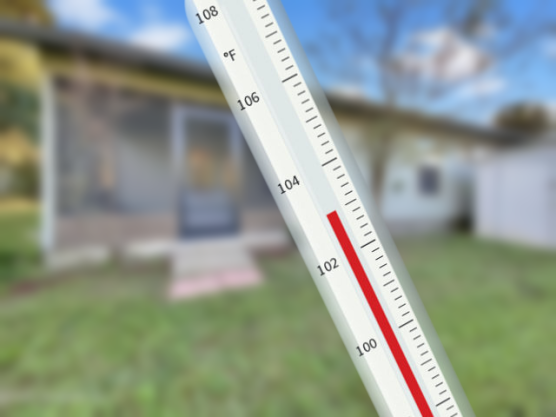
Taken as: 103 °F
